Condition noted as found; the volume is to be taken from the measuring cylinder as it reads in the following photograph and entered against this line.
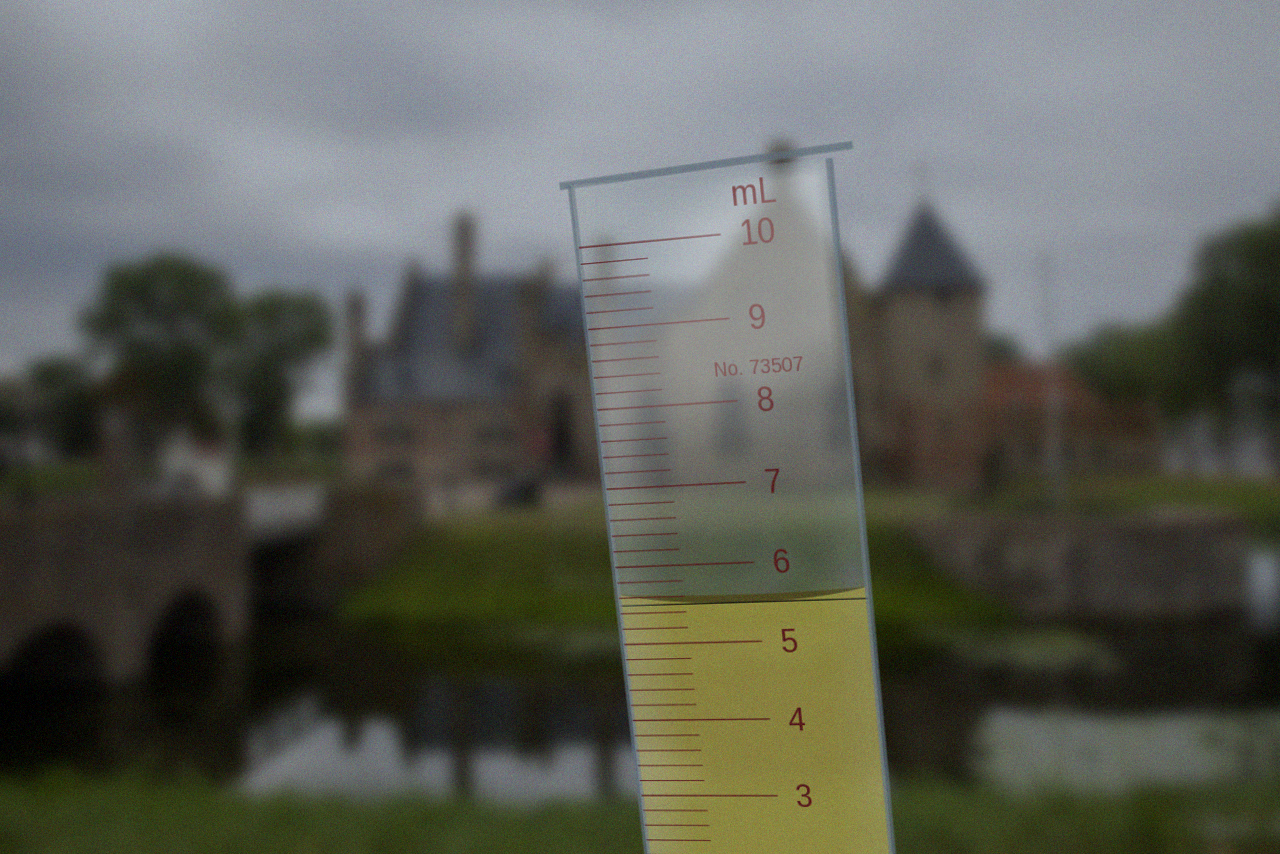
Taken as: 5.5 mL
